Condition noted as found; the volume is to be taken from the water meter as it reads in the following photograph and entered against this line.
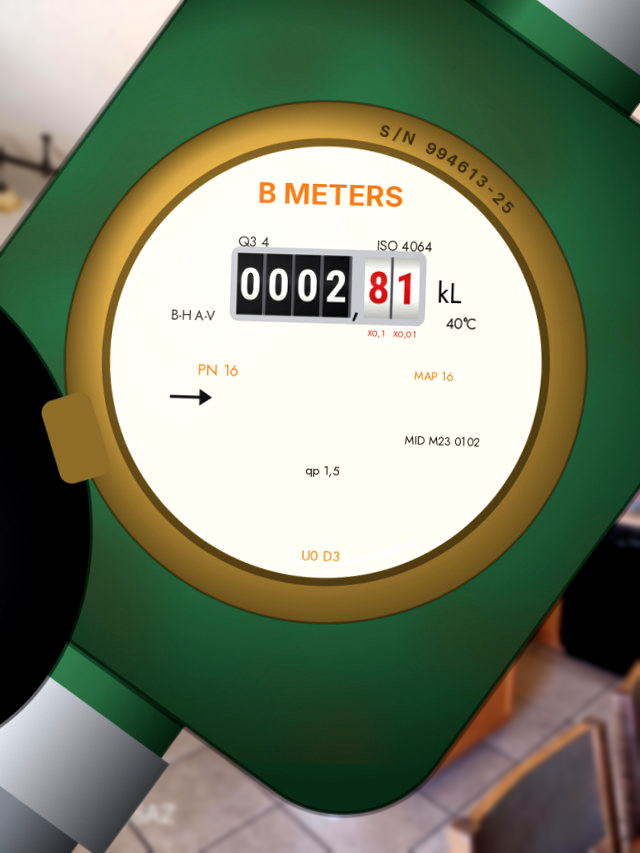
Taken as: 2.81 kL
